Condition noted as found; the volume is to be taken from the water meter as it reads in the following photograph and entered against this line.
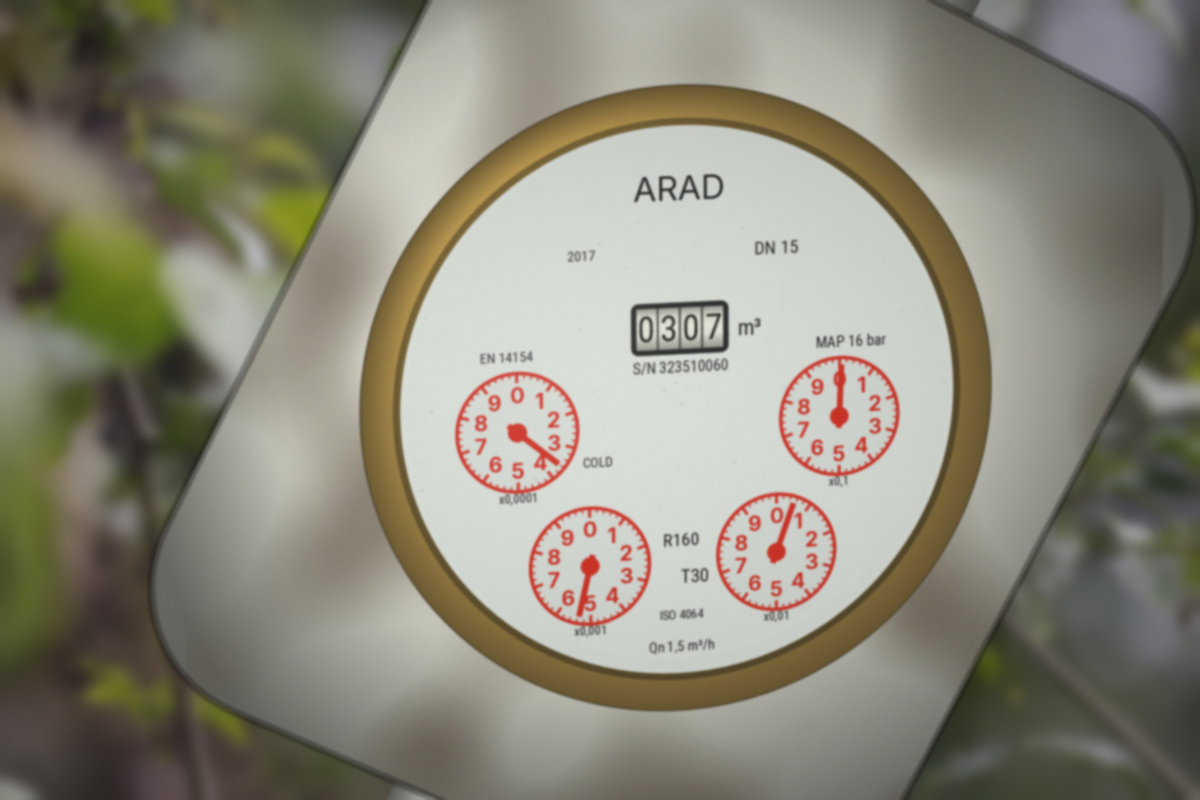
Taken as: 307.0053 m³
